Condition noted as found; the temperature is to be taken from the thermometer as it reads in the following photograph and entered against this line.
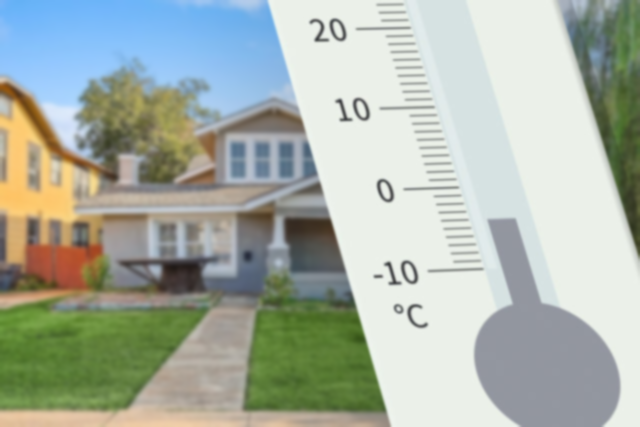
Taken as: -4 °C
